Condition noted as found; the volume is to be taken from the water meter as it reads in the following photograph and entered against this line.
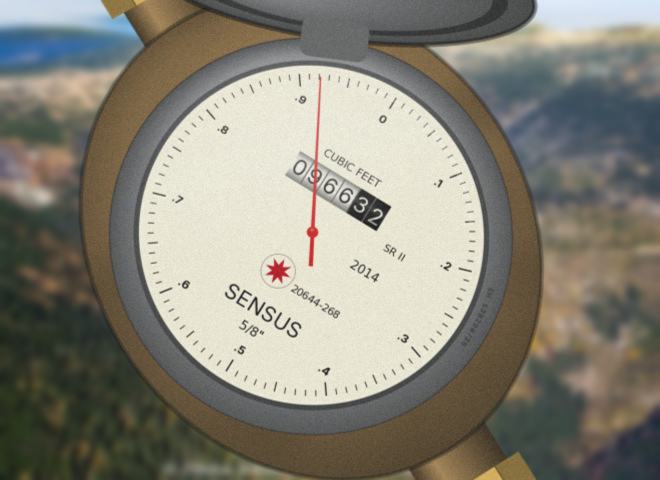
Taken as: 96631.92 ft³
